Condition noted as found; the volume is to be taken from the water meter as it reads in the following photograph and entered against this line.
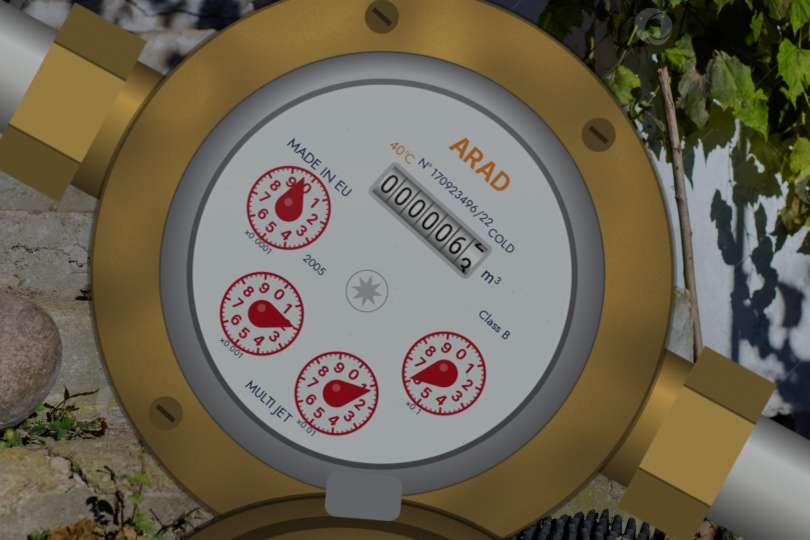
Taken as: 62.6119 m³
